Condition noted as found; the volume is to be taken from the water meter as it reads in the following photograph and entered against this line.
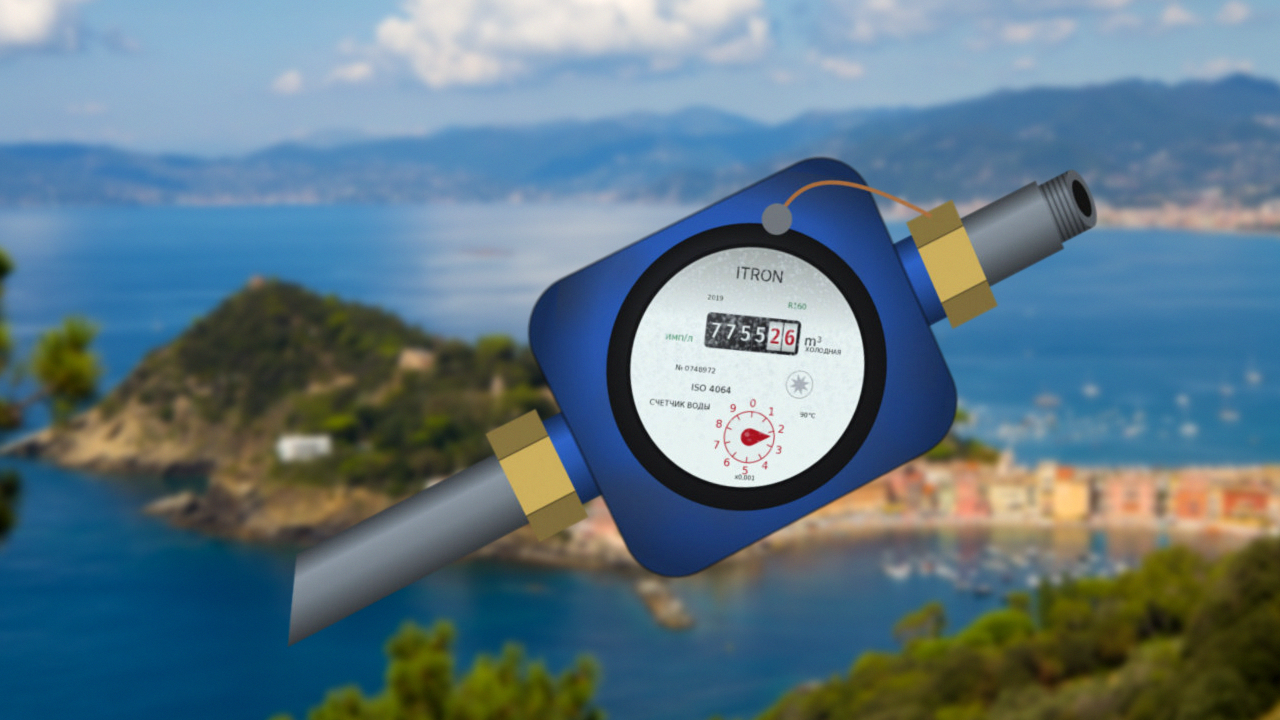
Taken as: 7755.262 m³
